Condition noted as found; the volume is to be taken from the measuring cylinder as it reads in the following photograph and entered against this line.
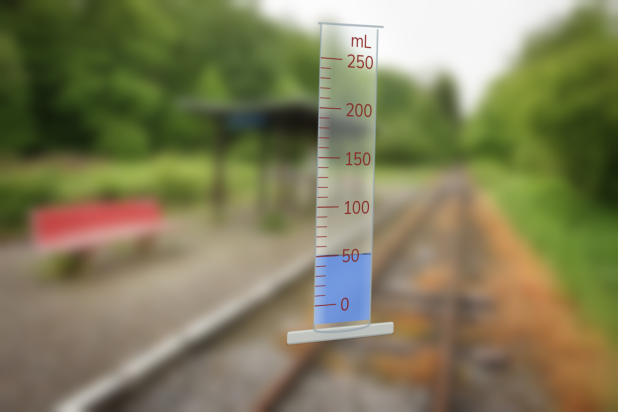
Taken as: 50 mL
